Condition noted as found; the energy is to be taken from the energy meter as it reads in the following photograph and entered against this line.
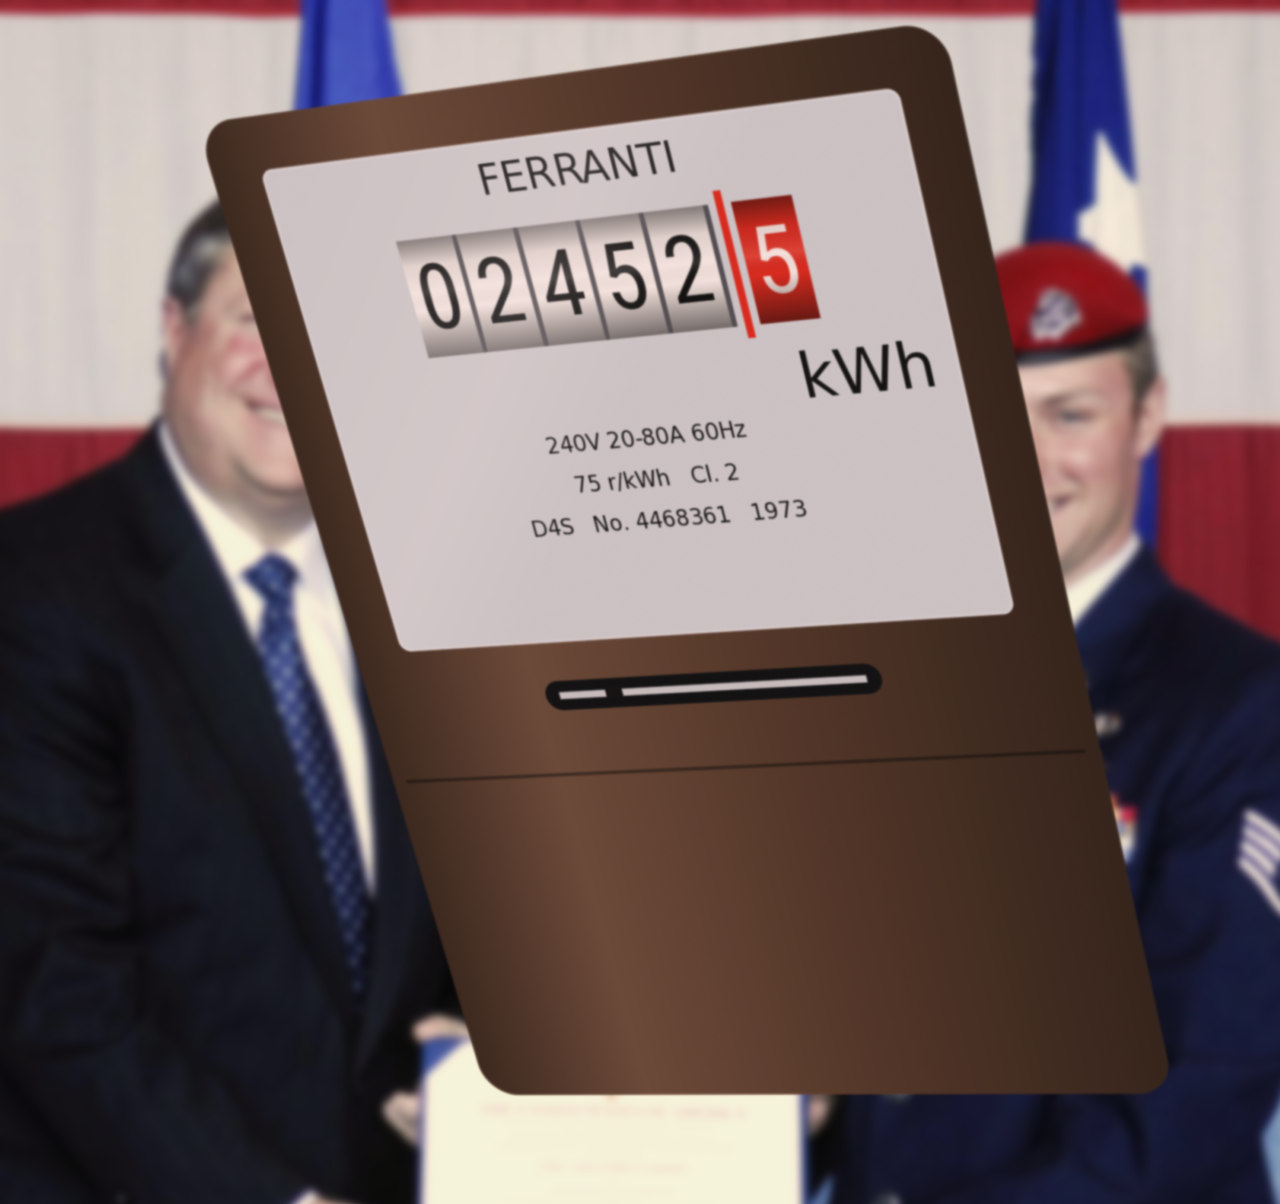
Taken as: 2452.5 kWh
